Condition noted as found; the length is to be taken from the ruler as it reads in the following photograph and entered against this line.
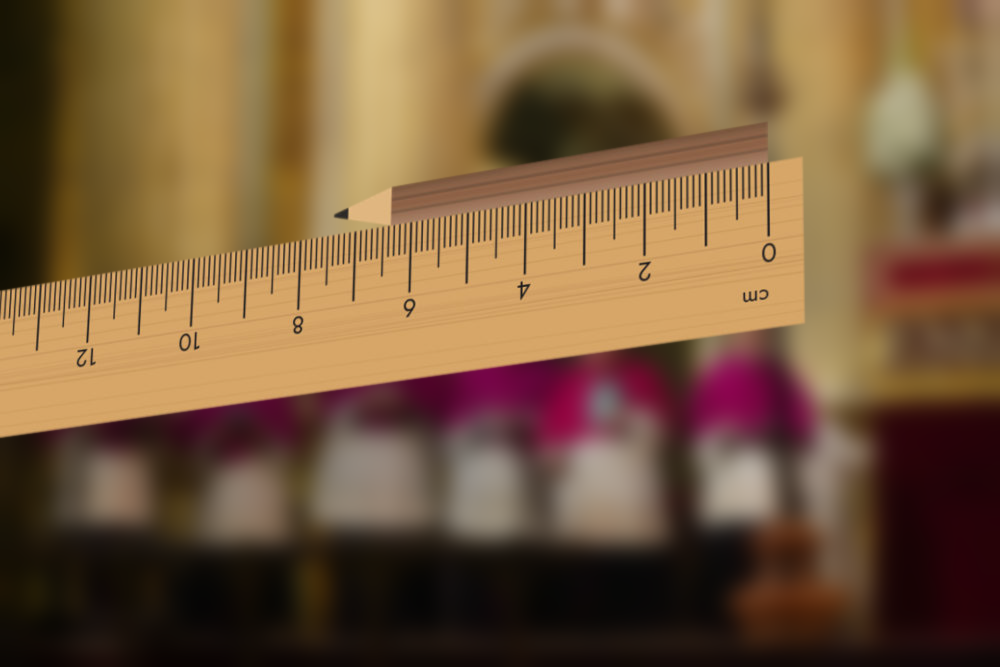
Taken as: 7.4 cm
